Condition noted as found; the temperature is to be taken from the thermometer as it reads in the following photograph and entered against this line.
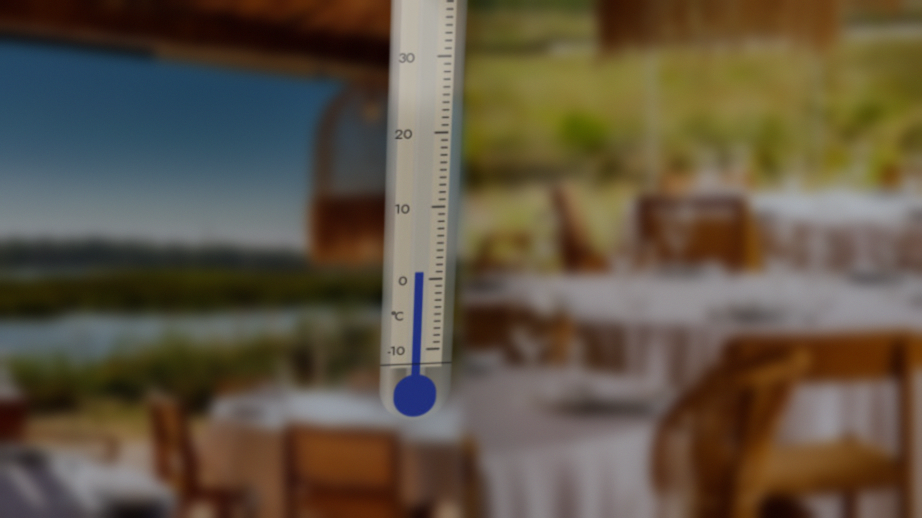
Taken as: 1 °C
